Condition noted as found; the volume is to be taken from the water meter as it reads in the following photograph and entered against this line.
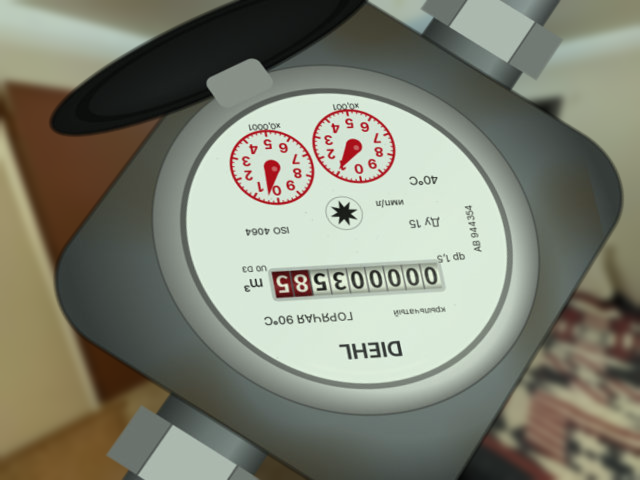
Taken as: 35.8510 m³
